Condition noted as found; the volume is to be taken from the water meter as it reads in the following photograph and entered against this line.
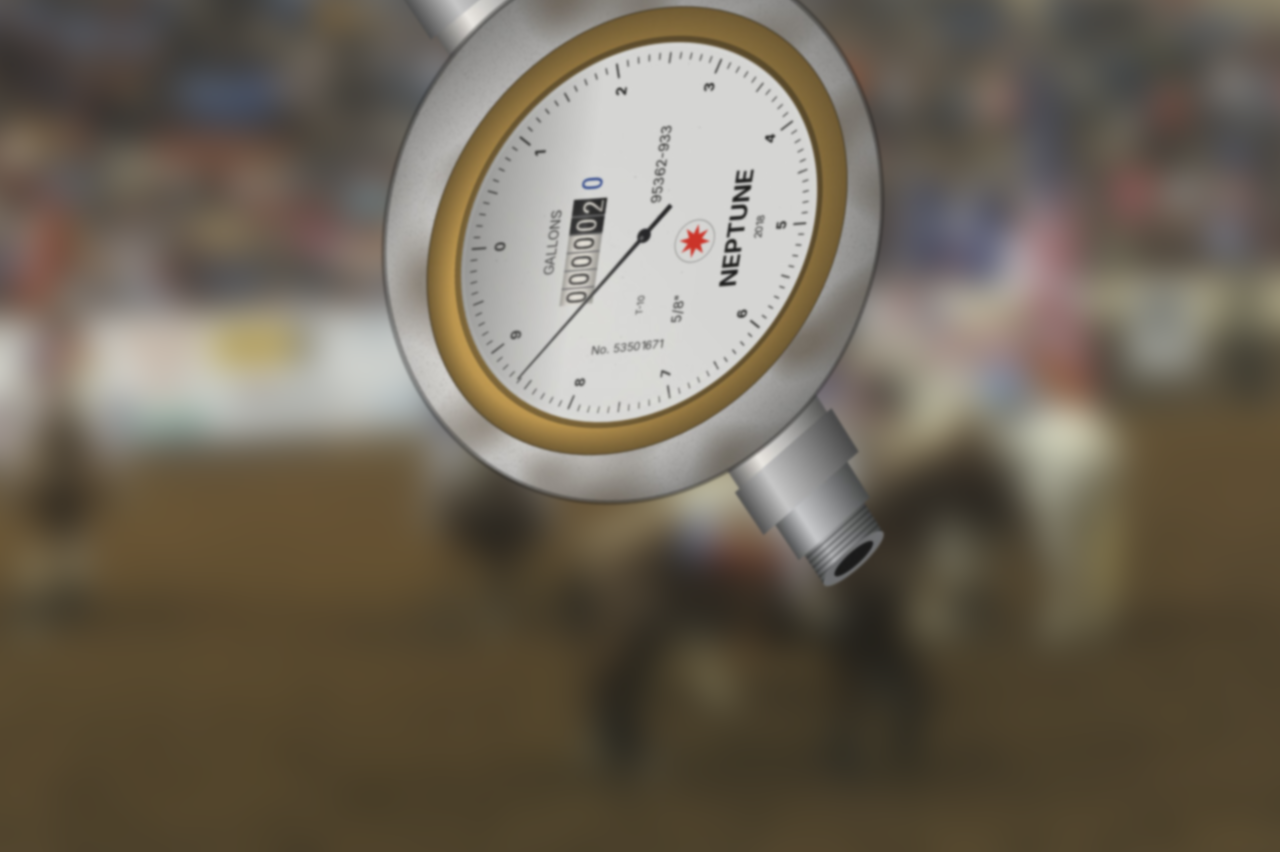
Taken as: 18.6 gal
